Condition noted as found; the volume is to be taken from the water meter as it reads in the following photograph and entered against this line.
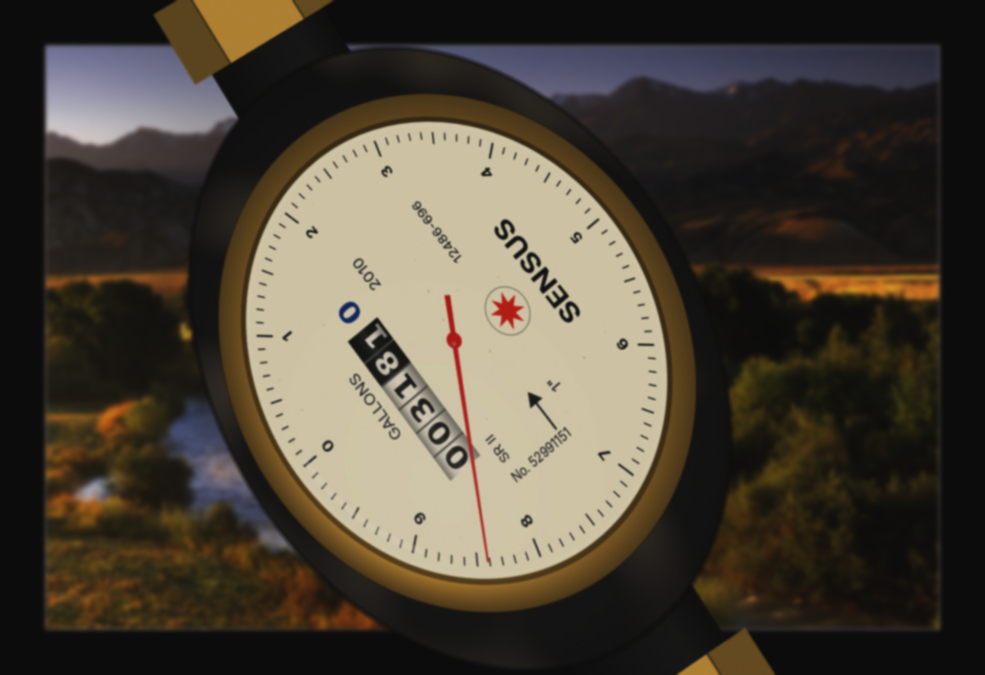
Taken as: 31808.4 gal
